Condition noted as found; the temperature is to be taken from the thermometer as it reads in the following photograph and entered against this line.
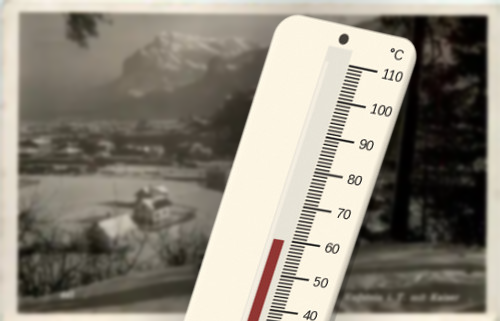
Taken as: 60 °C
